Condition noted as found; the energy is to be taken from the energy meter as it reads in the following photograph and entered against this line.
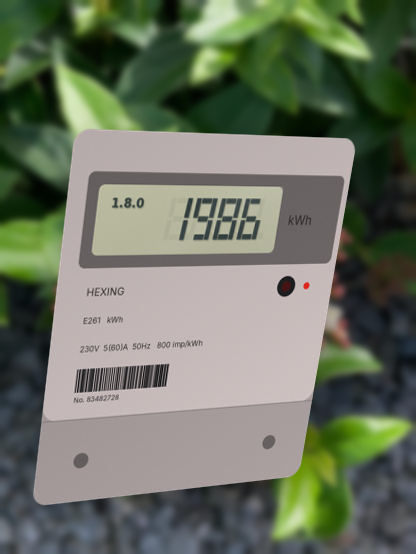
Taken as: 1986 kWh
